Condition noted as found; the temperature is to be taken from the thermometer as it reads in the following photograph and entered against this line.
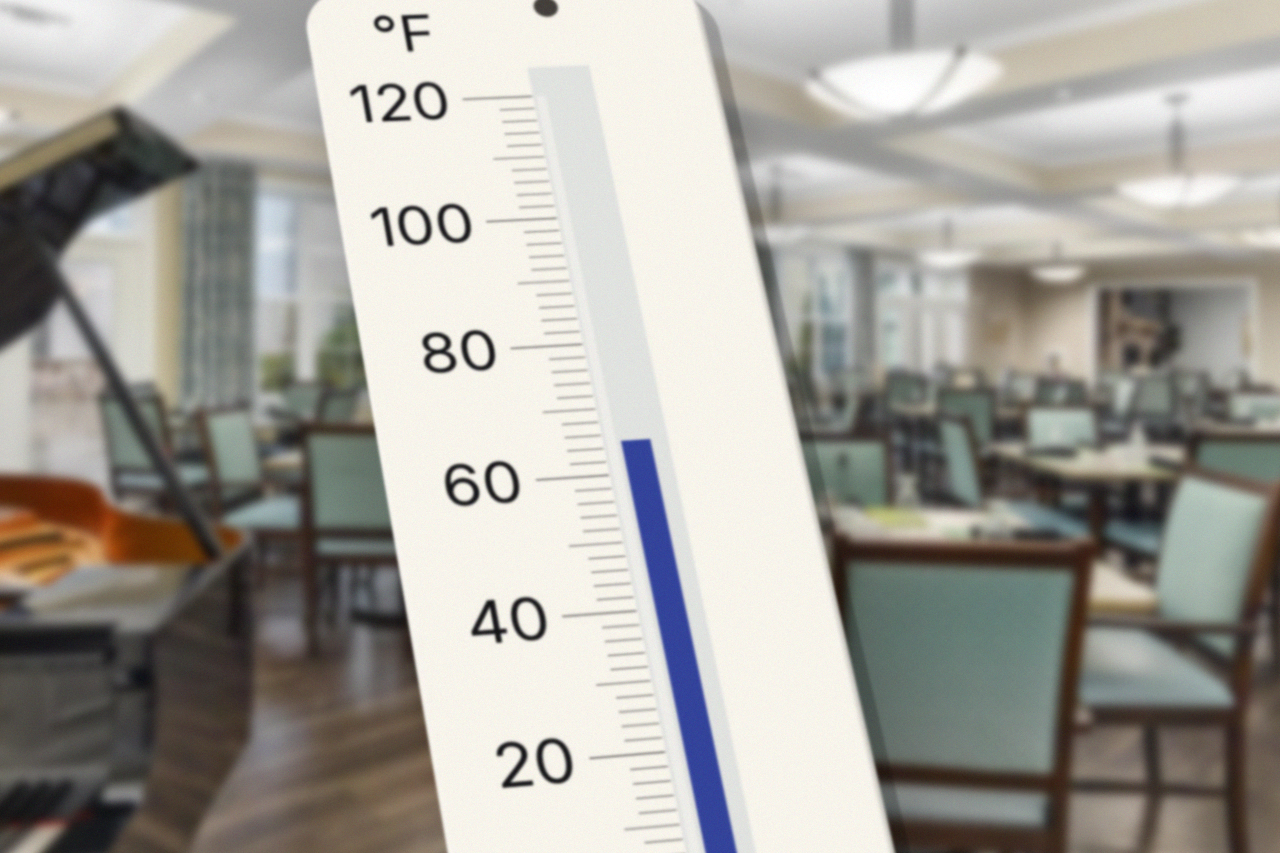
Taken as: 65 °F
